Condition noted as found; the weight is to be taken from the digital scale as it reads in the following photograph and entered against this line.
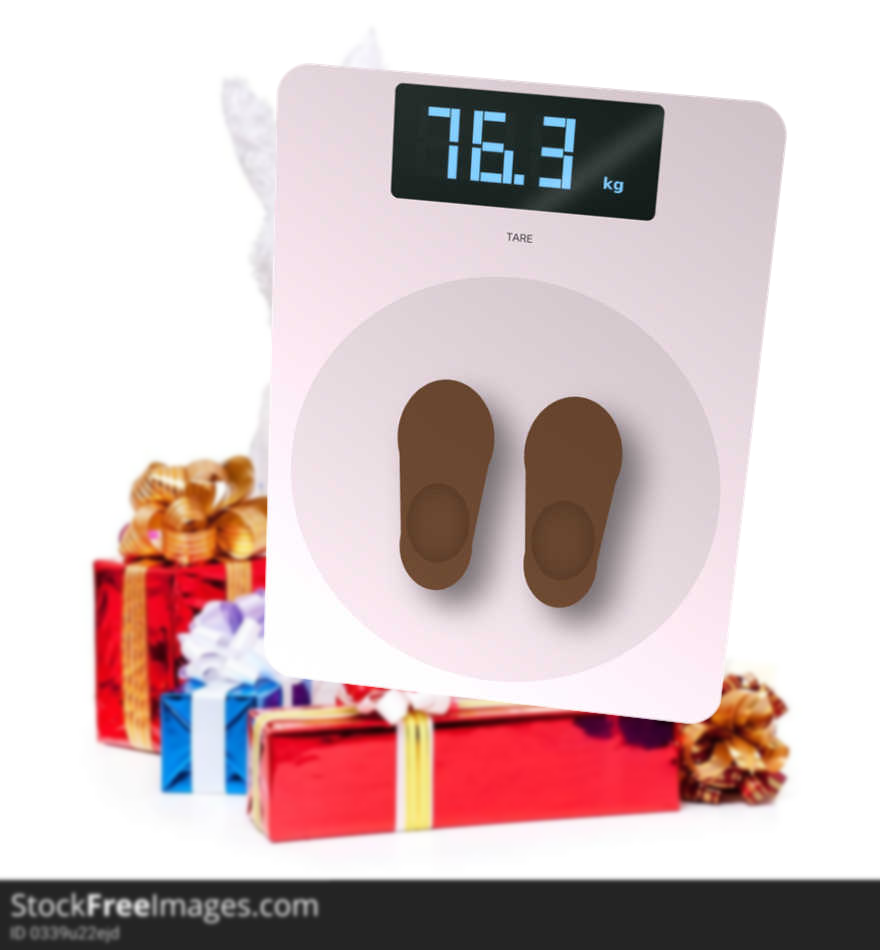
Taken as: 76.3 kg
